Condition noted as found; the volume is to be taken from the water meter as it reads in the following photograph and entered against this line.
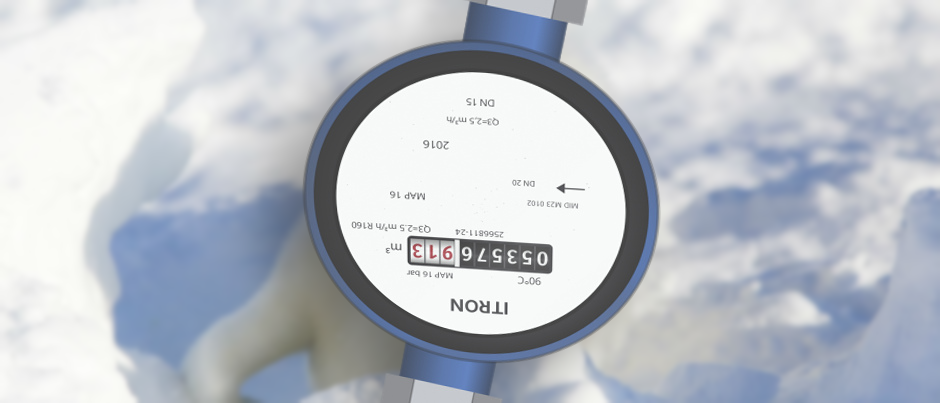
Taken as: 53576.913 m³
